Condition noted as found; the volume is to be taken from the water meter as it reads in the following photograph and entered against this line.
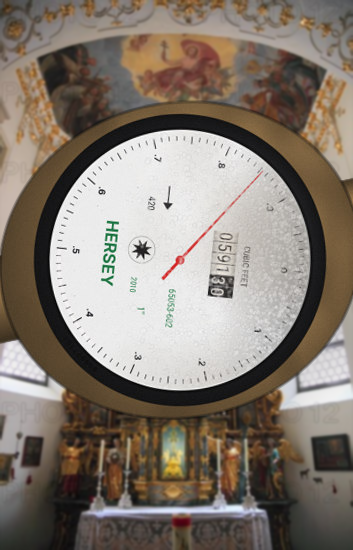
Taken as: 59129.85 ft³
